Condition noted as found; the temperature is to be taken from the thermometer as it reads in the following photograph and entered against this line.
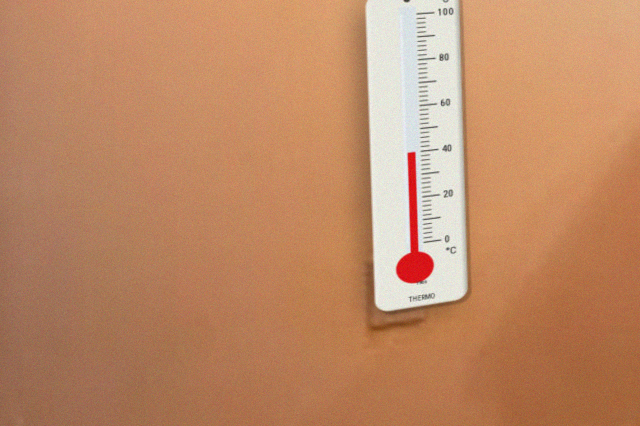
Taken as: 40 °C
